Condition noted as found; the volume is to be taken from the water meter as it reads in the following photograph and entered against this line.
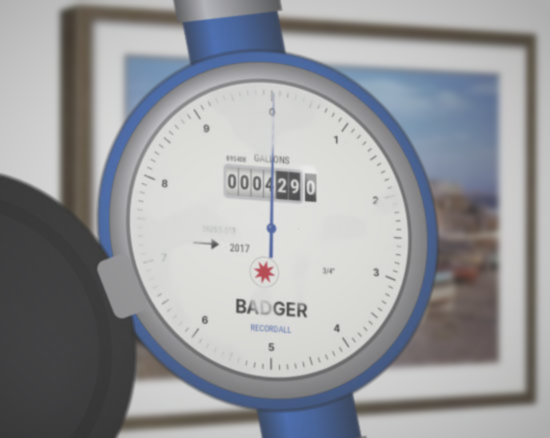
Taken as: 4290.0 gal
